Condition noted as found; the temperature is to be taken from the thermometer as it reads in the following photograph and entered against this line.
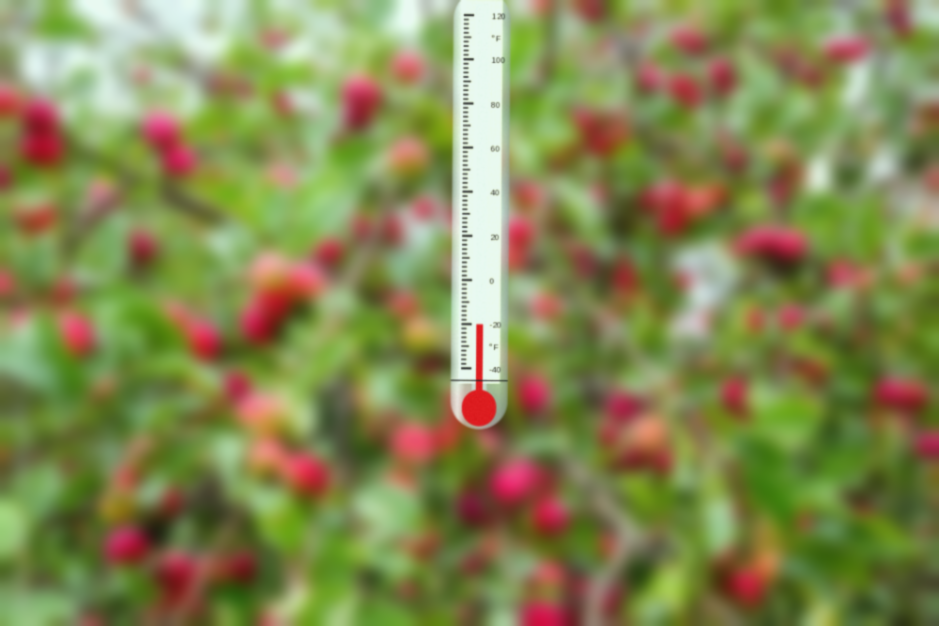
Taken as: -20 °F
